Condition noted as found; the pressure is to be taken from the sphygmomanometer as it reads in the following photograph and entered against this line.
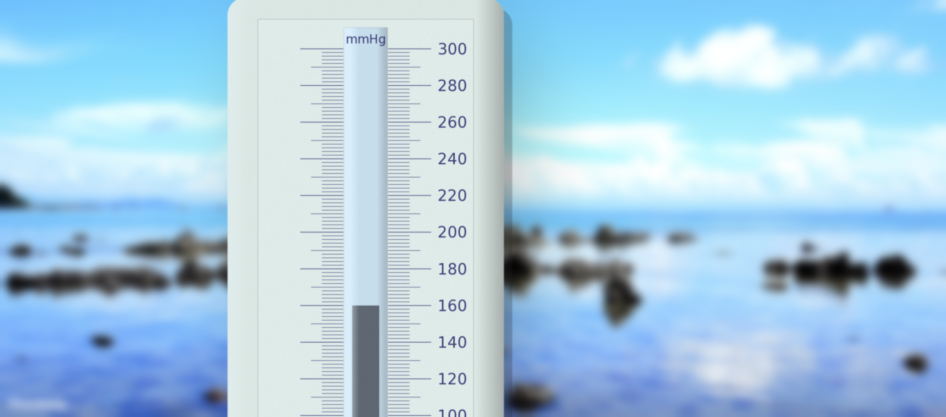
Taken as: 160 mmHg
